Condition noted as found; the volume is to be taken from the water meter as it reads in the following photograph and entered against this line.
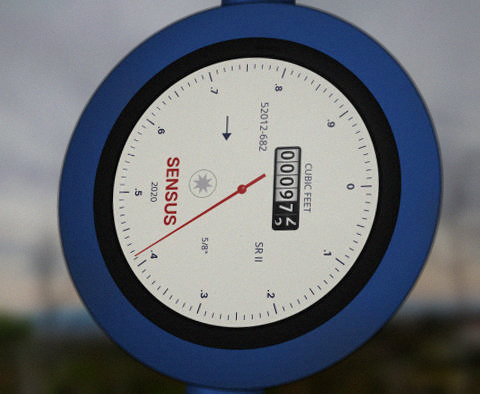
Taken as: 972.41 ft³
